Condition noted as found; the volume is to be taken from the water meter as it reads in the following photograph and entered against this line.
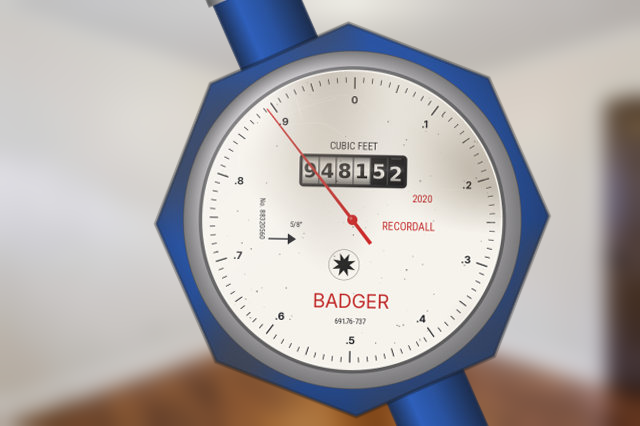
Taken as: 948151.89 ft³
